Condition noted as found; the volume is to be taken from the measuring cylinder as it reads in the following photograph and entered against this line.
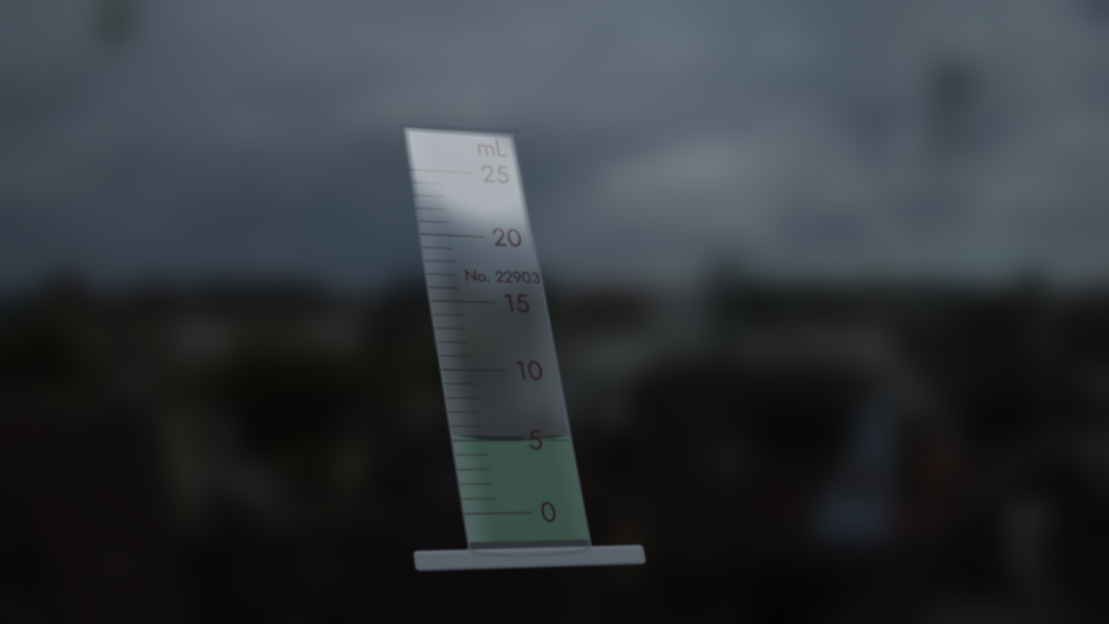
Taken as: 5 mL
